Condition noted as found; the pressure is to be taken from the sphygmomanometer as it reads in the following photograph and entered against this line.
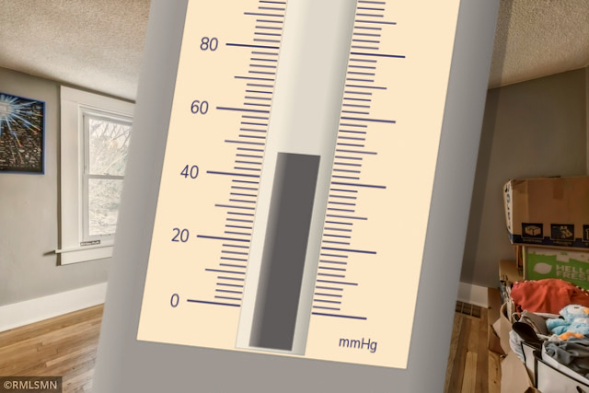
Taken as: 48 mmHg
